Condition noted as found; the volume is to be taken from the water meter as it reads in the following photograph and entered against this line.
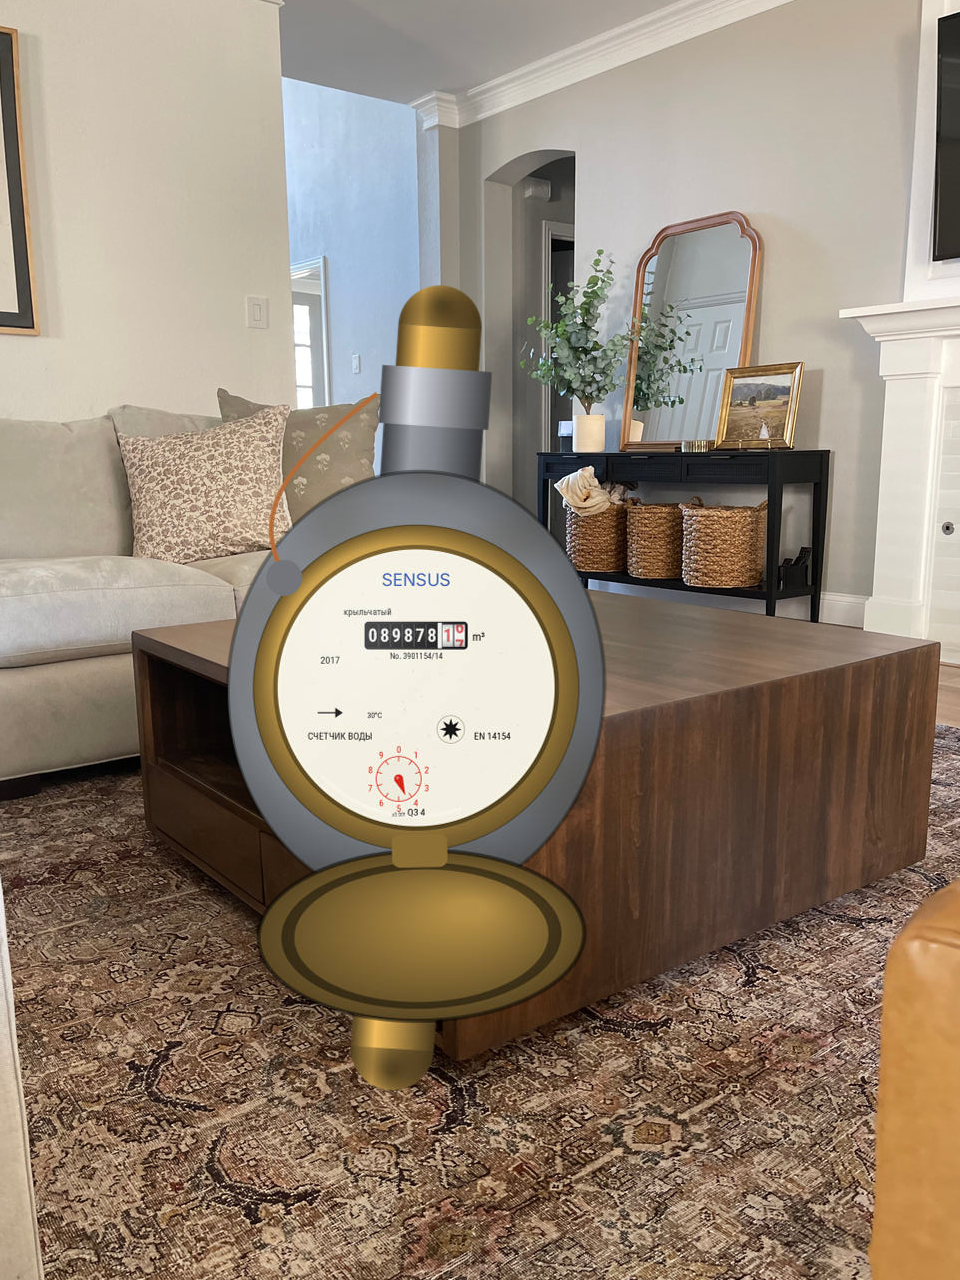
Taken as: 89878.164 m³
